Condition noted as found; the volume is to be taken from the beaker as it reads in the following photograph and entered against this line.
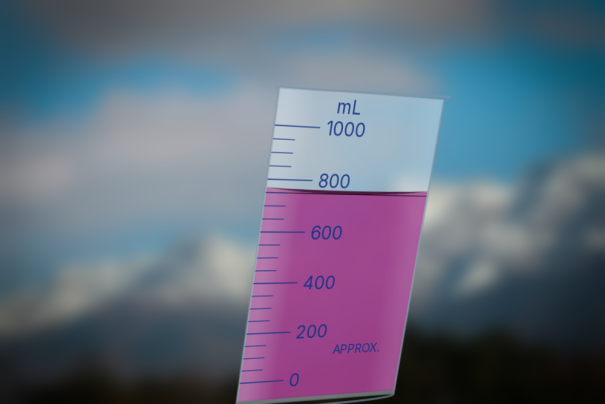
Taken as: 750 mL
